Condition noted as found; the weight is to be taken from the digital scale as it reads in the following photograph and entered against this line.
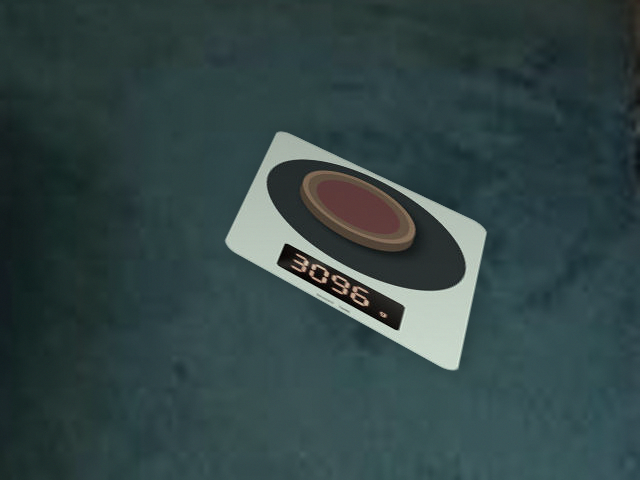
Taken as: 3096 g
